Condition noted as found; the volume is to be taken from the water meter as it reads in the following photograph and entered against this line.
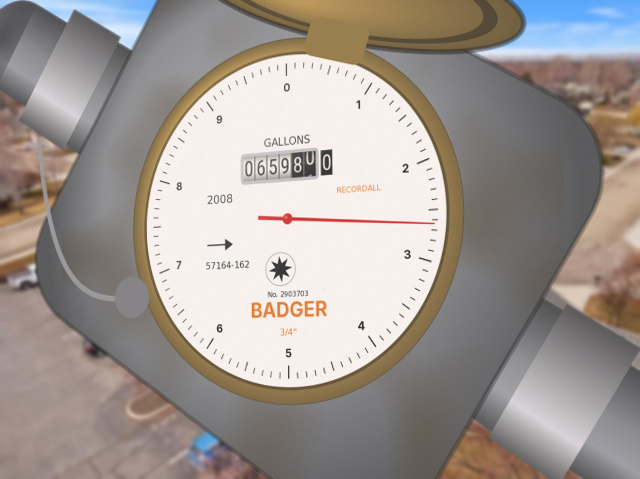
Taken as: 659802.6 gal
